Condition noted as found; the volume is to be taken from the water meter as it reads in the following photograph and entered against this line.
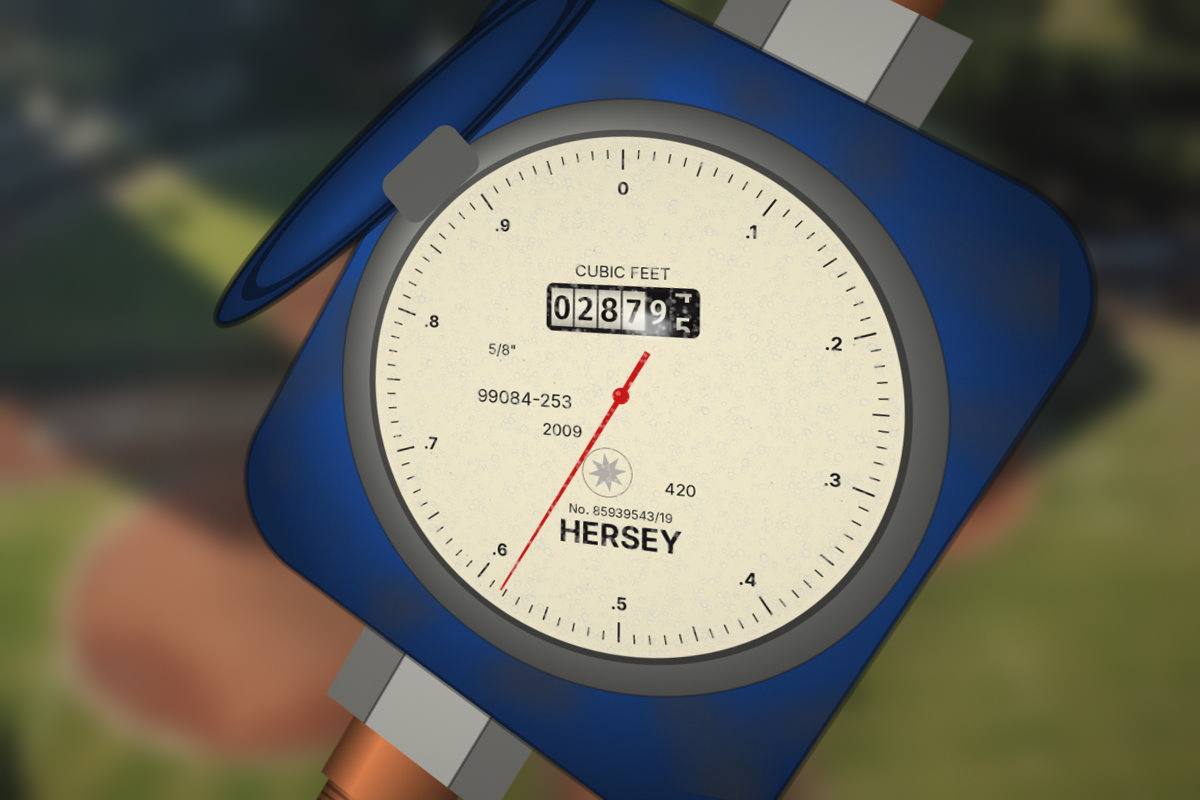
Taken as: 28794.58 ft³
